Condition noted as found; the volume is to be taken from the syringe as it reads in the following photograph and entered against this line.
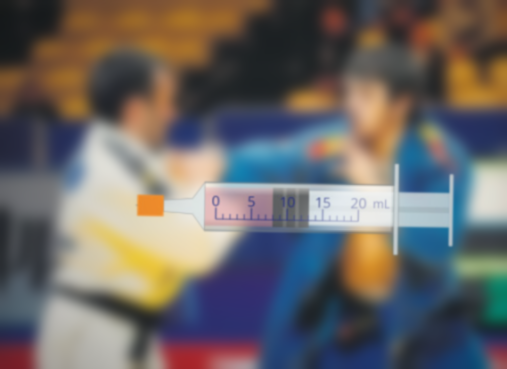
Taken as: 8 mL
